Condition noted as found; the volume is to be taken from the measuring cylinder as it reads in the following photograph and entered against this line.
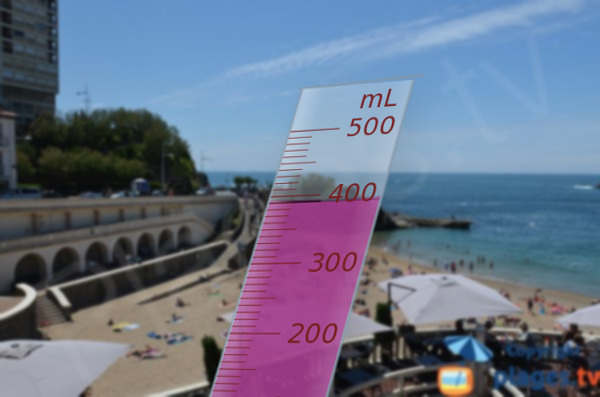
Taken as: 390 mL
